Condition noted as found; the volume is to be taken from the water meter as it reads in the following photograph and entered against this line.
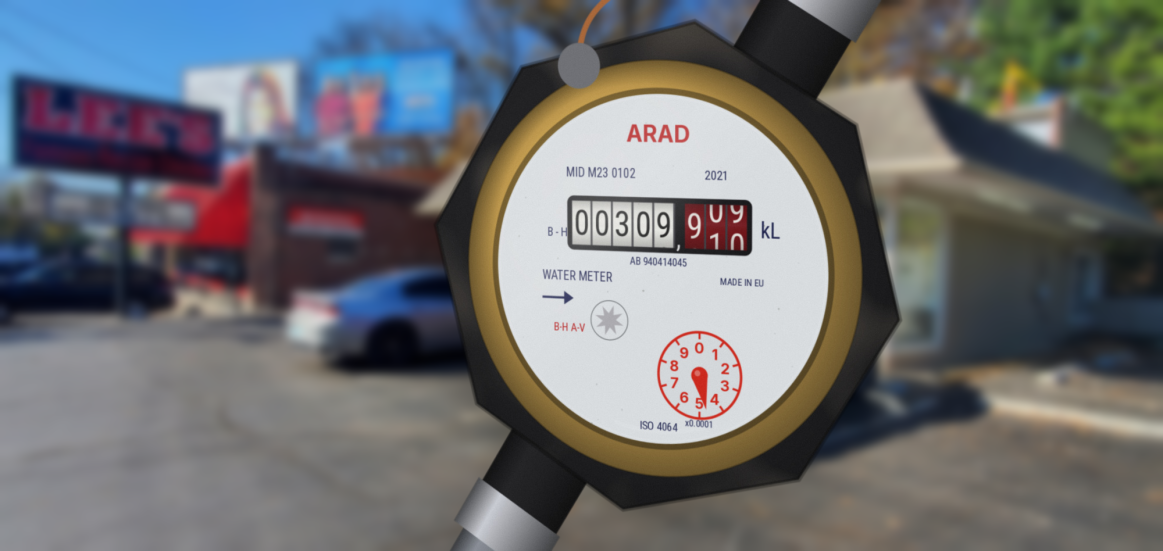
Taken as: 309.9094 kL
